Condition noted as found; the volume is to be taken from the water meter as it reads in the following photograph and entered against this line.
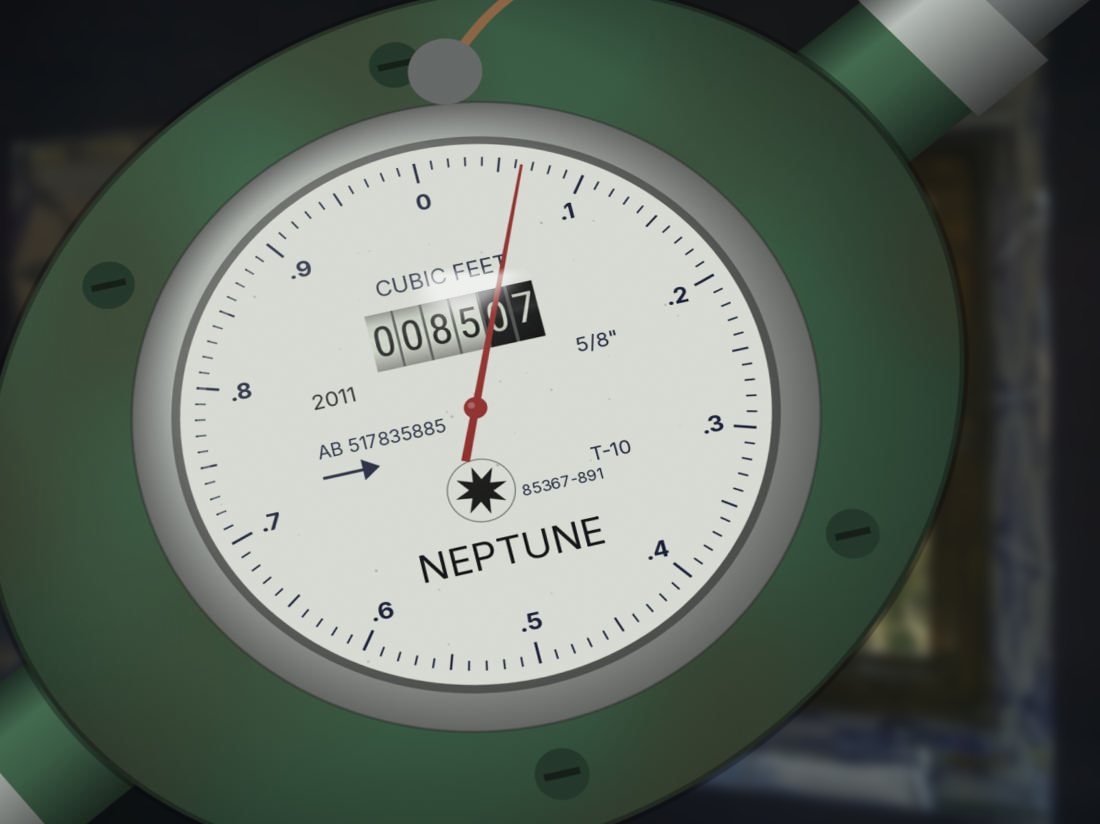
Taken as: 8507.06 ft³
